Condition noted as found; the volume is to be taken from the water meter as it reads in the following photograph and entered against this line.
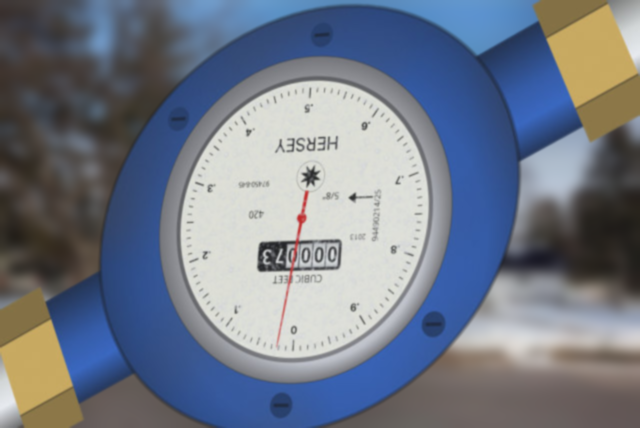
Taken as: 73.02 ft³
